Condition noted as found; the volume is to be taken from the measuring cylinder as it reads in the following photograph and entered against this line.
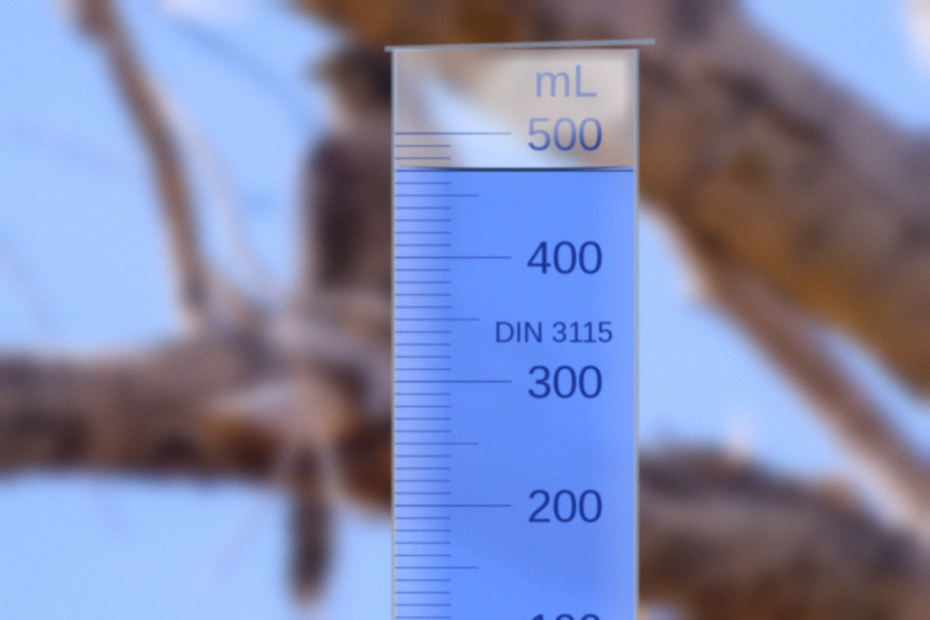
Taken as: 470 mL
